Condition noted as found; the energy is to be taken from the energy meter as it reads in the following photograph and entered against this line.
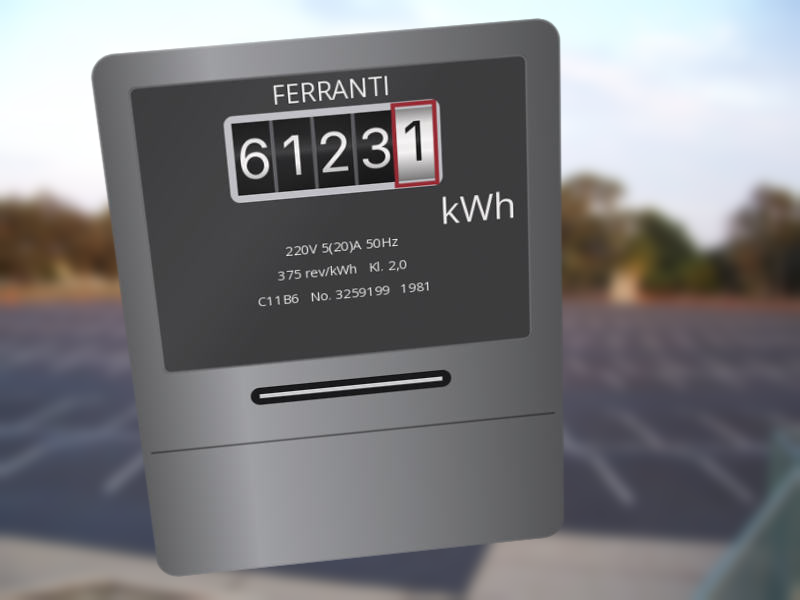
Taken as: 6123.1 kWh
